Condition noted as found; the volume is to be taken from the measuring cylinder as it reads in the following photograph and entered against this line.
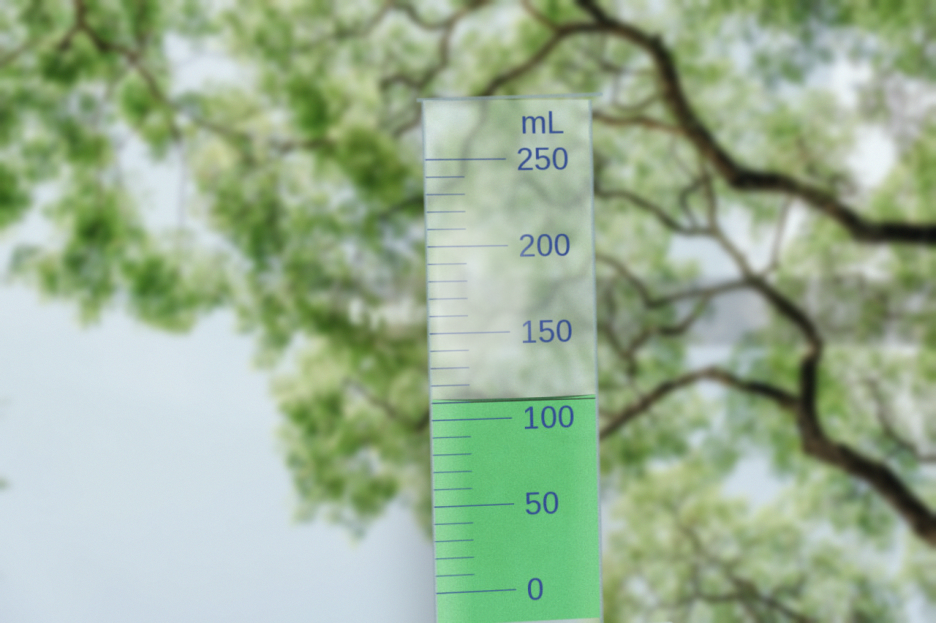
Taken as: 110 mL
